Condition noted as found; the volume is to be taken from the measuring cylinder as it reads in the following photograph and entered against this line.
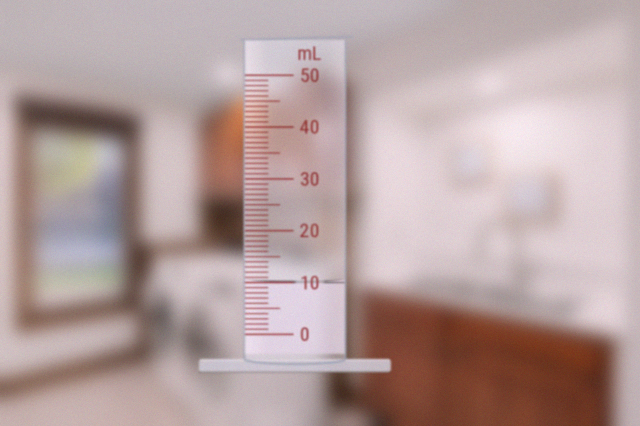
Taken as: 10 mL
